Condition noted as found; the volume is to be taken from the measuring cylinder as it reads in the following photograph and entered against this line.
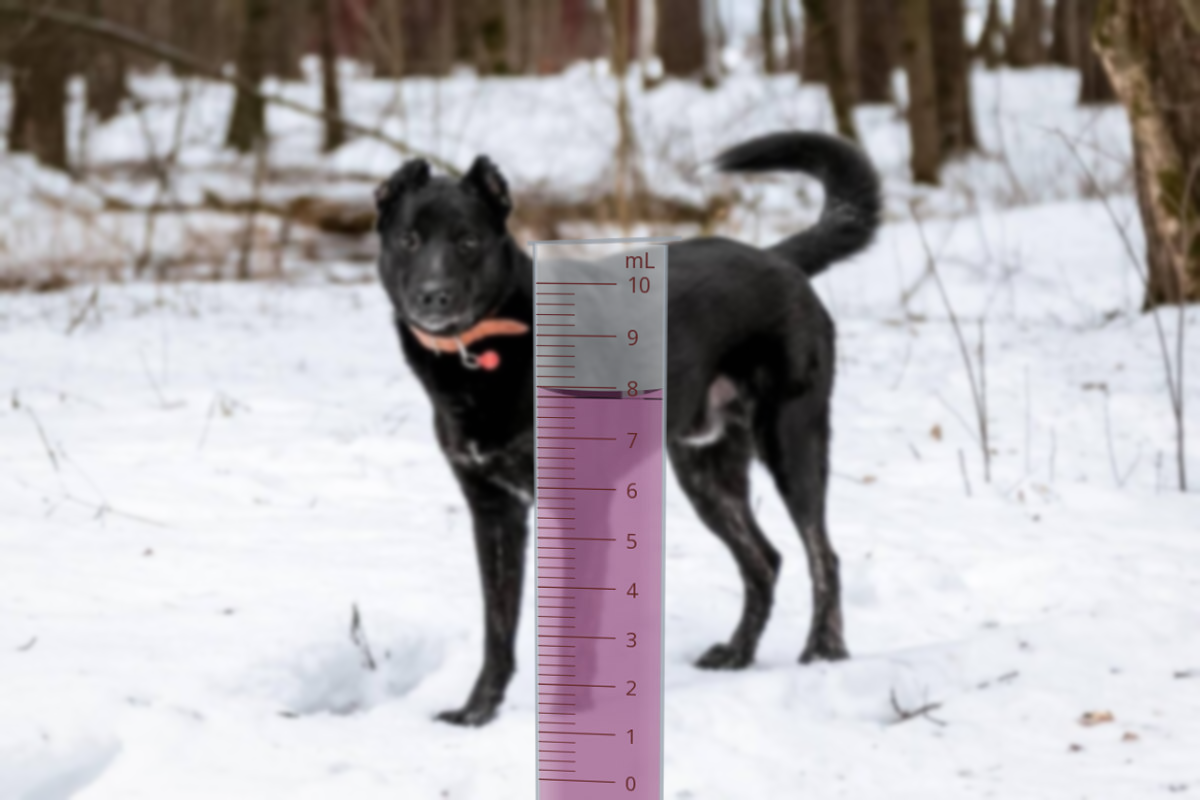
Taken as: 7.8 mL
